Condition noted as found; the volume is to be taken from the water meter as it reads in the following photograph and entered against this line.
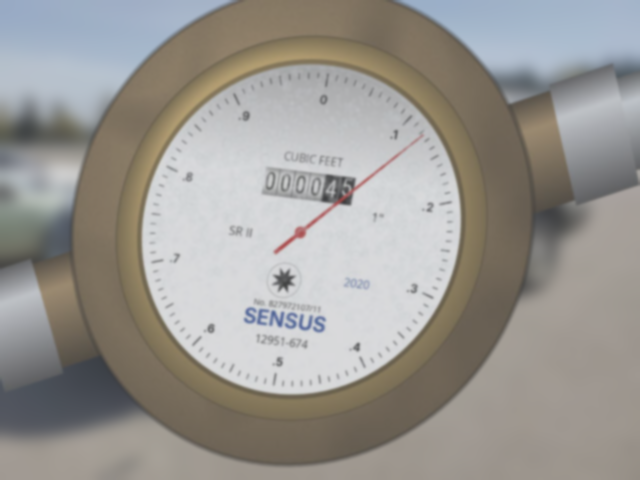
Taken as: 45.12 ft³
